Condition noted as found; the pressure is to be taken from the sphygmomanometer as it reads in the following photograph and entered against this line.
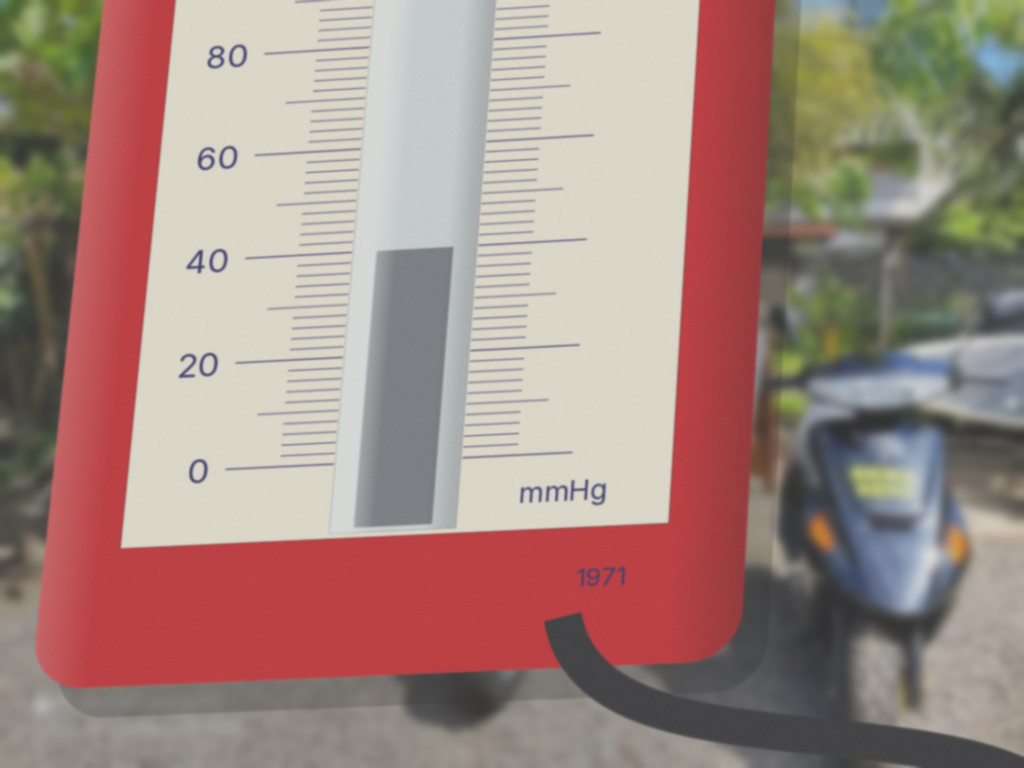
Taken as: 40 mmHg
